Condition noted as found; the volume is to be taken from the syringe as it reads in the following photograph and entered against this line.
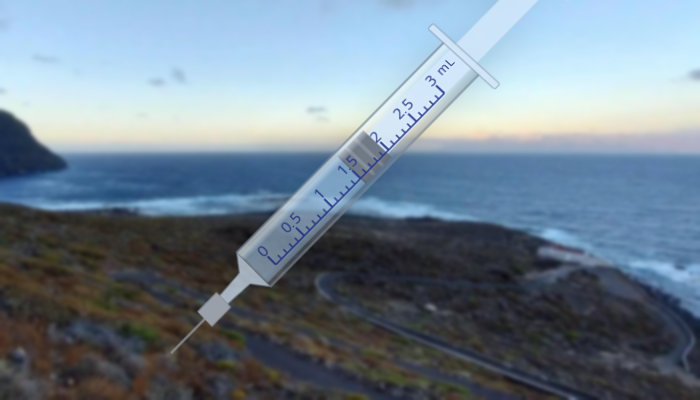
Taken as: 1.5 mL
